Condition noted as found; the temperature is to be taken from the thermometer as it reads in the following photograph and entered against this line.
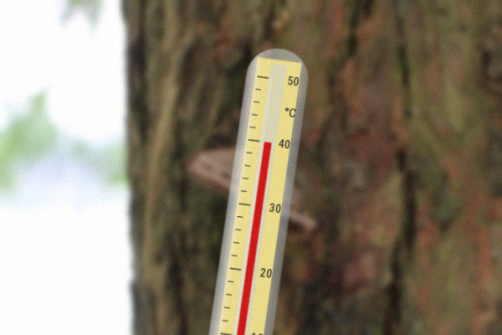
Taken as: 40 °C
